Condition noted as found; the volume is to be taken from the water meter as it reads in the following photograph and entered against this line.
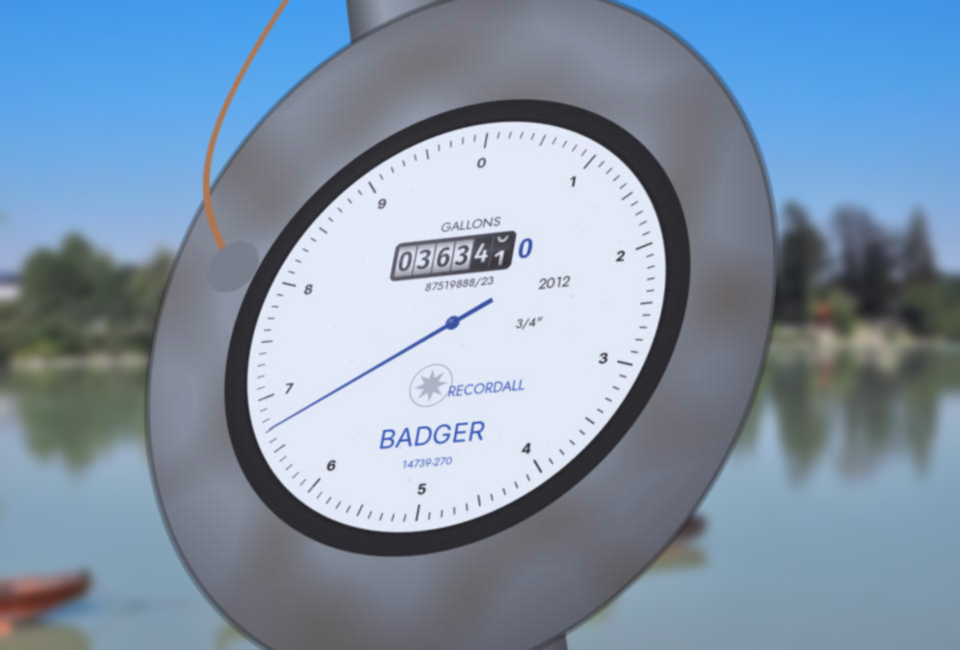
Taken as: 363406.7 gal
